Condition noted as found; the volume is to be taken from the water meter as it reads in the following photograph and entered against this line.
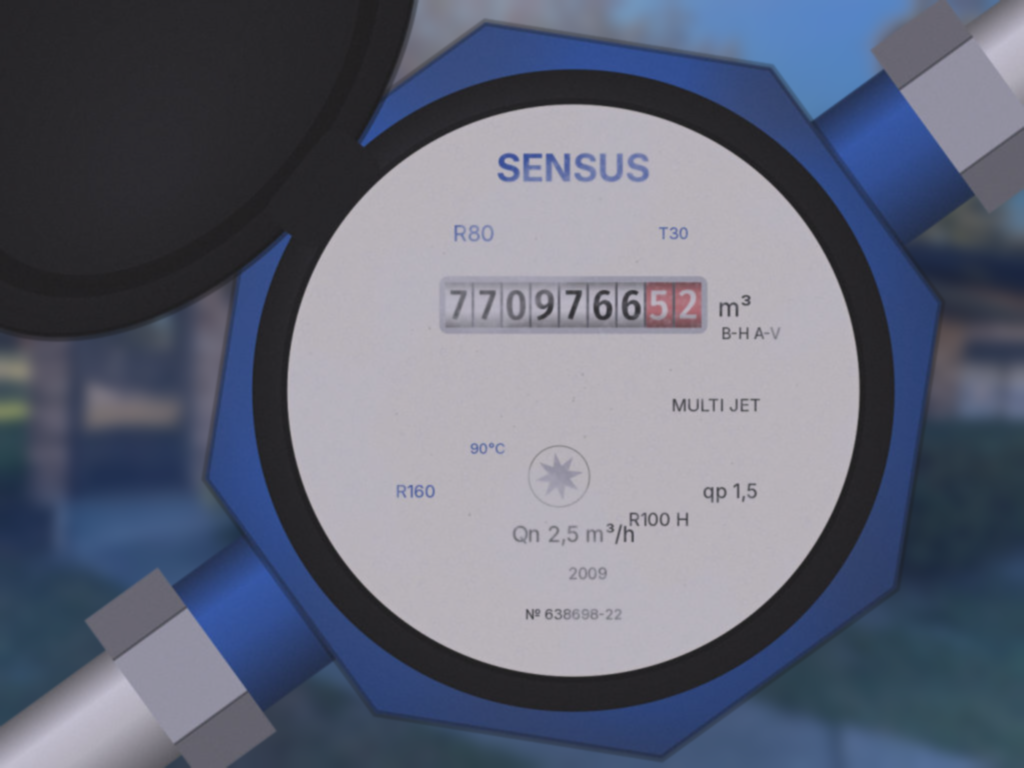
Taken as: 7709766.52 m³
